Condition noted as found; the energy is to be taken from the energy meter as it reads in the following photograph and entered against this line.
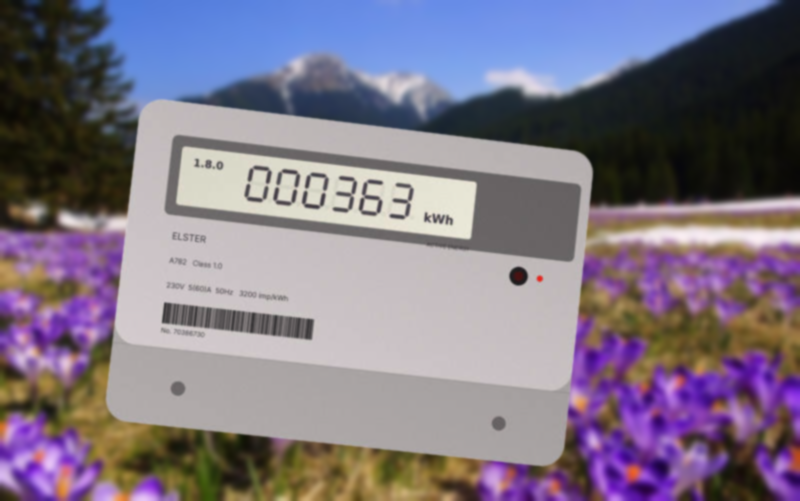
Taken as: 363 kWh
